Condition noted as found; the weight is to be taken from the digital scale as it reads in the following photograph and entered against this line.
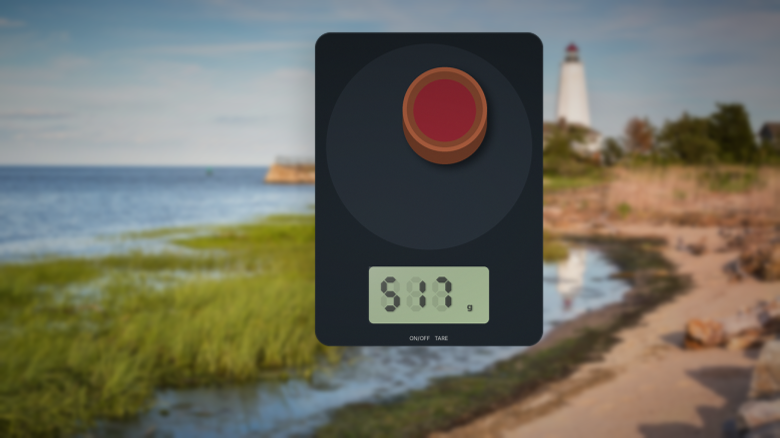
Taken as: 517 g
